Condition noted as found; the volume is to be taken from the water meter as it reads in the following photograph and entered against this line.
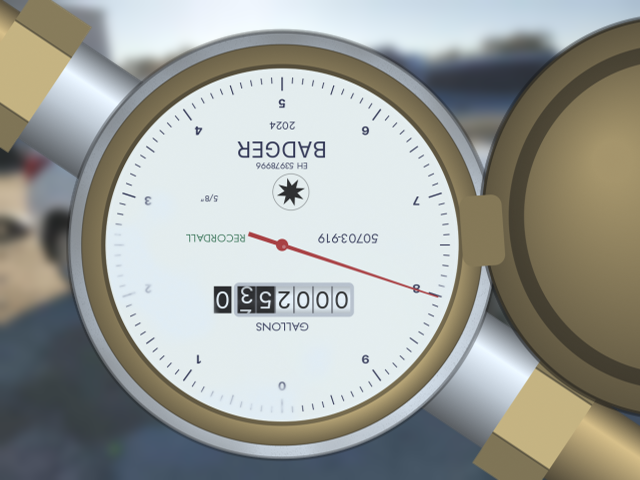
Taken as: 2528.0 gal
